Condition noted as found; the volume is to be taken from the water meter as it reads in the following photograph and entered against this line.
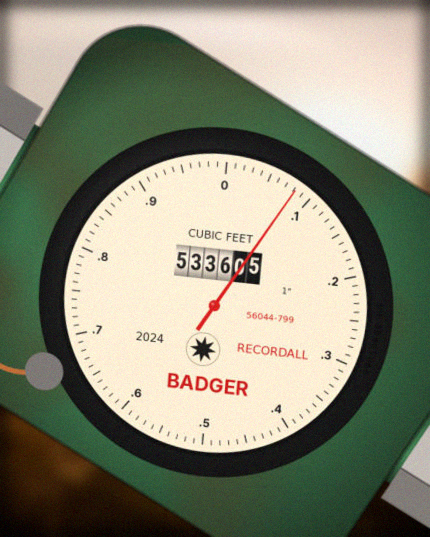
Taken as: 533605.08 ft³
